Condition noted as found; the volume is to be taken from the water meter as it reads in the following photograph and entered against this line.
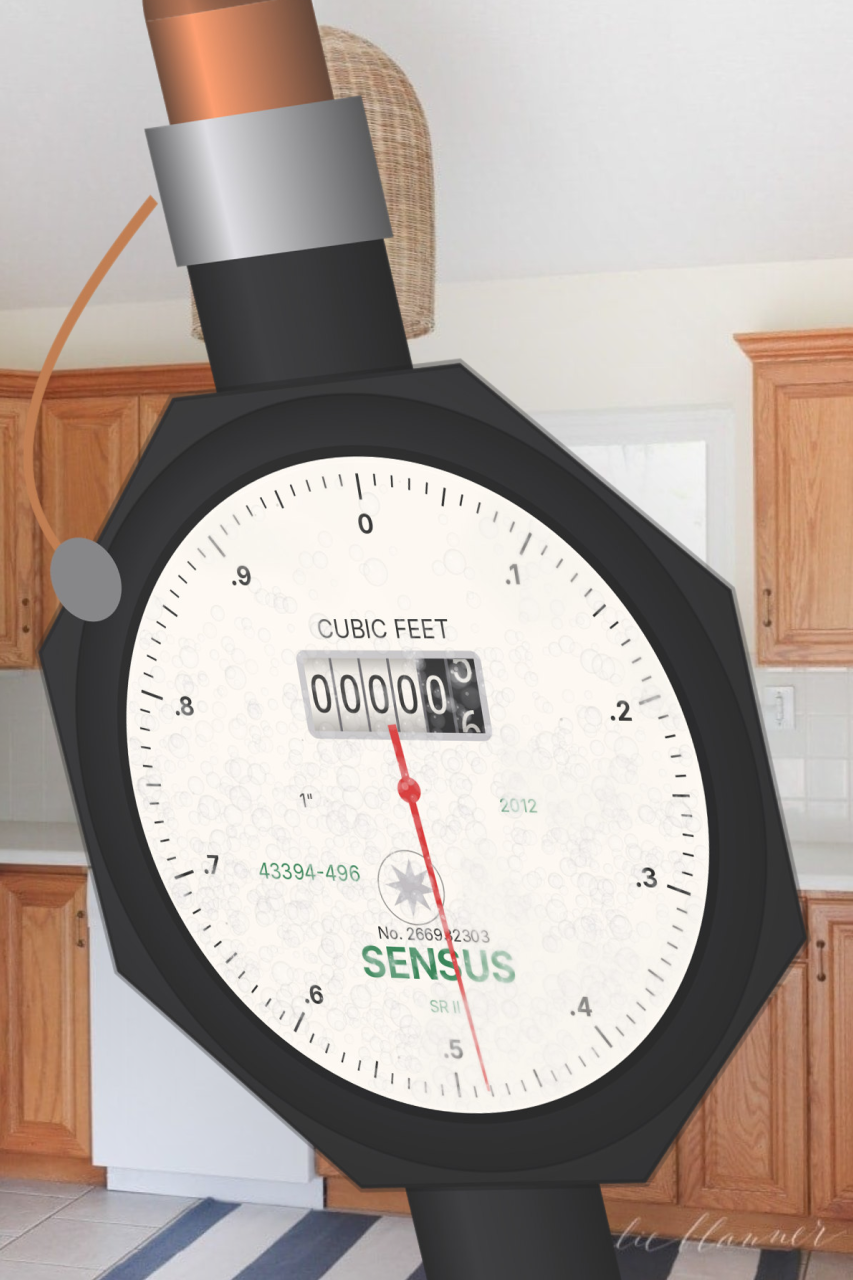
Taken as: 5.48 ft³
